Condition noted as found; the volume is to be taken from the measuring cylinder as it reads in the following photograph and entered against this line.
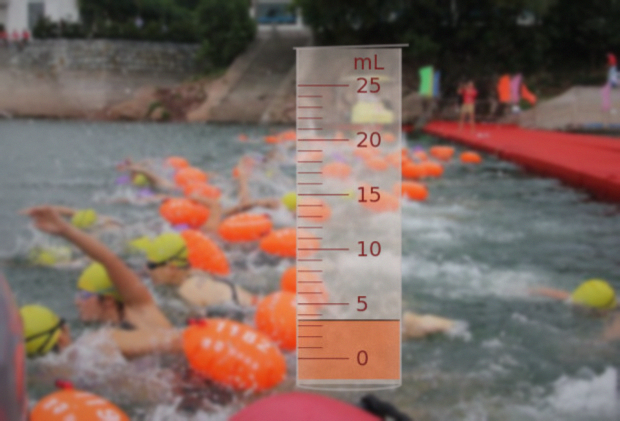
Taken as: 3.5 mL
